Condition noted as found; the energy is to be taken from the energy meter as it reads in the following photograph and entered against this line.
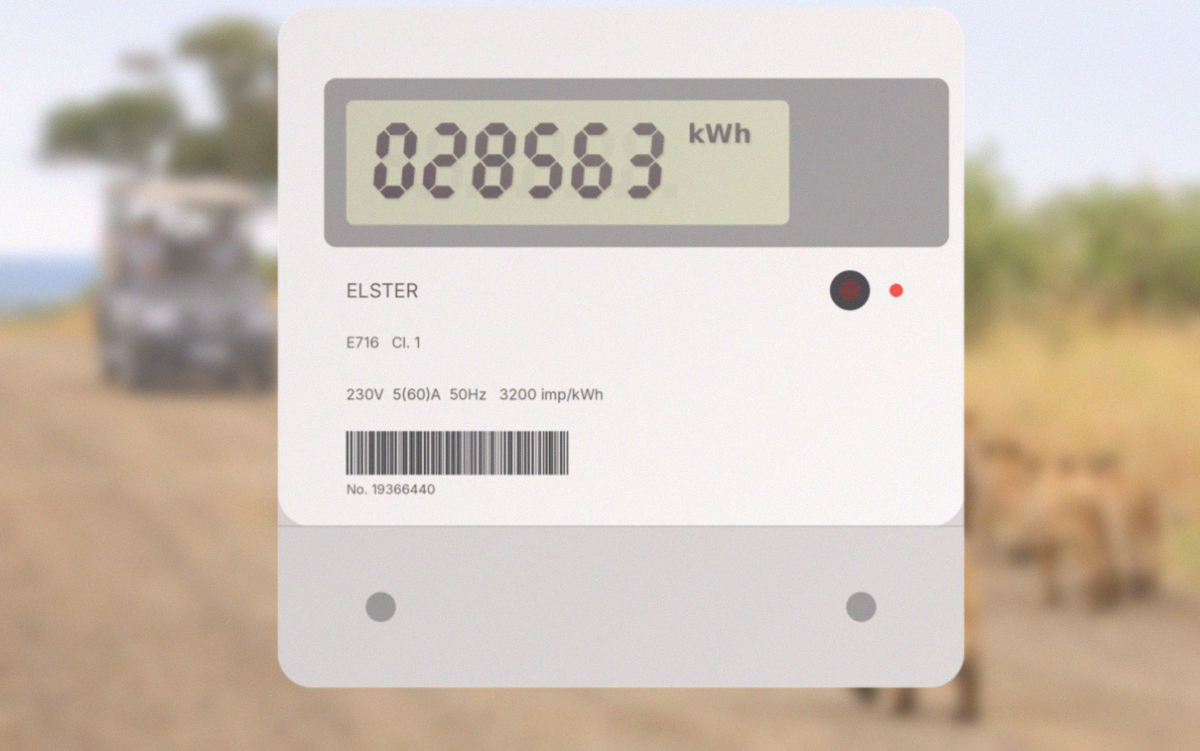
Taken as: 28563 kWh
